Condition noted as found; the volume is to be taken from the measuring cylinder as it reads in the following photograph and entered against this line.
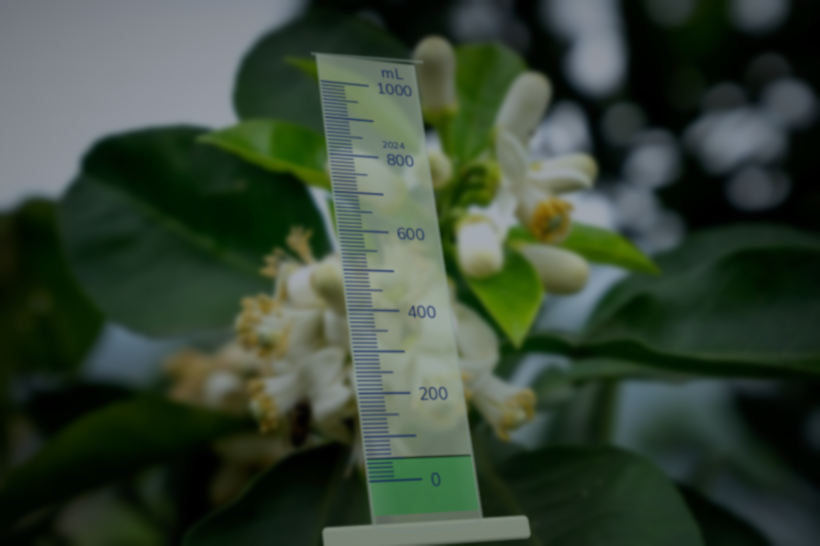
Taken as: 50 mL
